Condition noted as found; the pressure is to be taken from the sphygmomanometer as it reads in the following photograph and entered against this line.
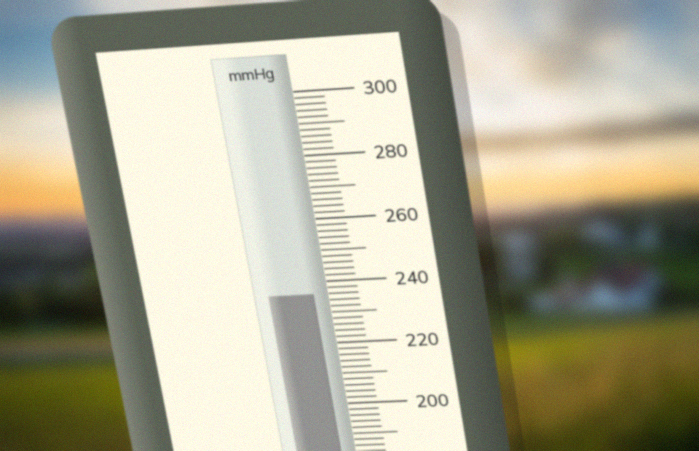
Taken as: 236 mmHg
